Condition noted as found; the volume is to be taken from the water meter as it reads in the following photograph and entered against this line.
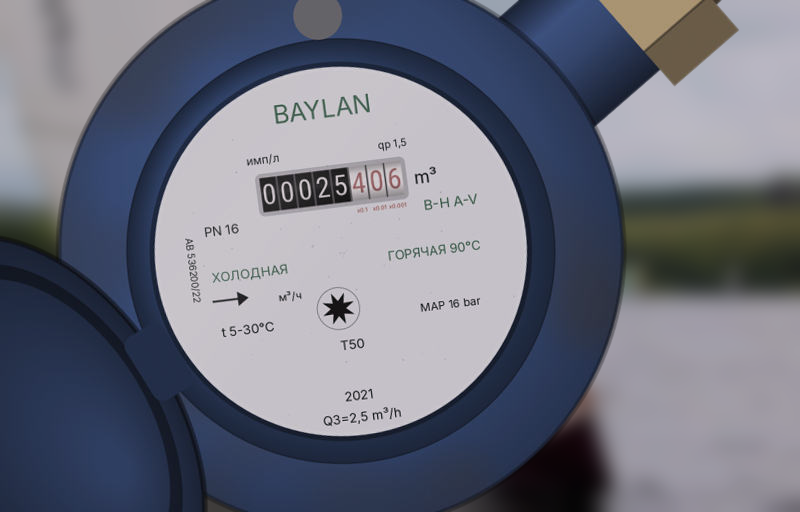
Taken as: 25.406 m³
